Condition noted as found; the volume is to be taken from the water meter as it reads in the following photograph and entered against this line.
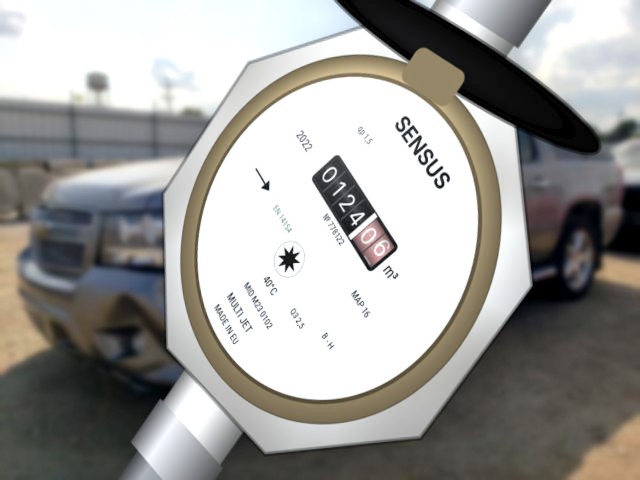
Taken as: 124.06 m³
